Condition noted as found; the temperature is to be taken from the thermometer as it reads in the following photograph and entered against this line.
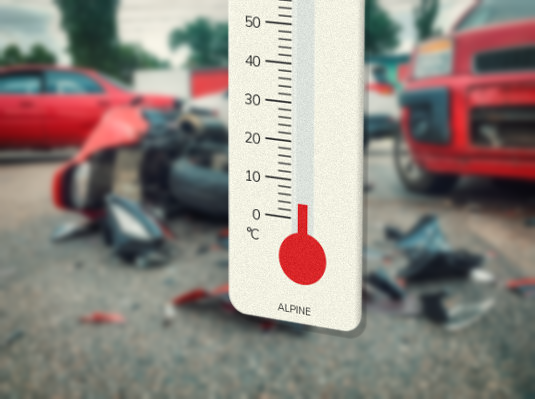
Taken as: 4 °C
